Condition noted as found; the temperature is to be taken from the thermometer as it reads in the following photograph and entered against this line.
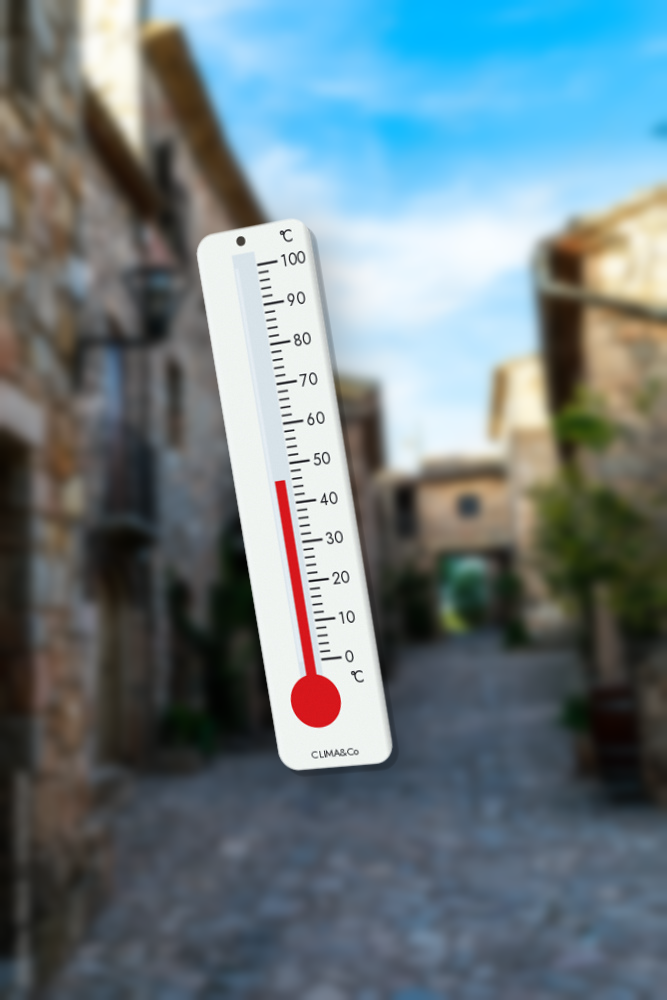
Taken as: 46 °C
